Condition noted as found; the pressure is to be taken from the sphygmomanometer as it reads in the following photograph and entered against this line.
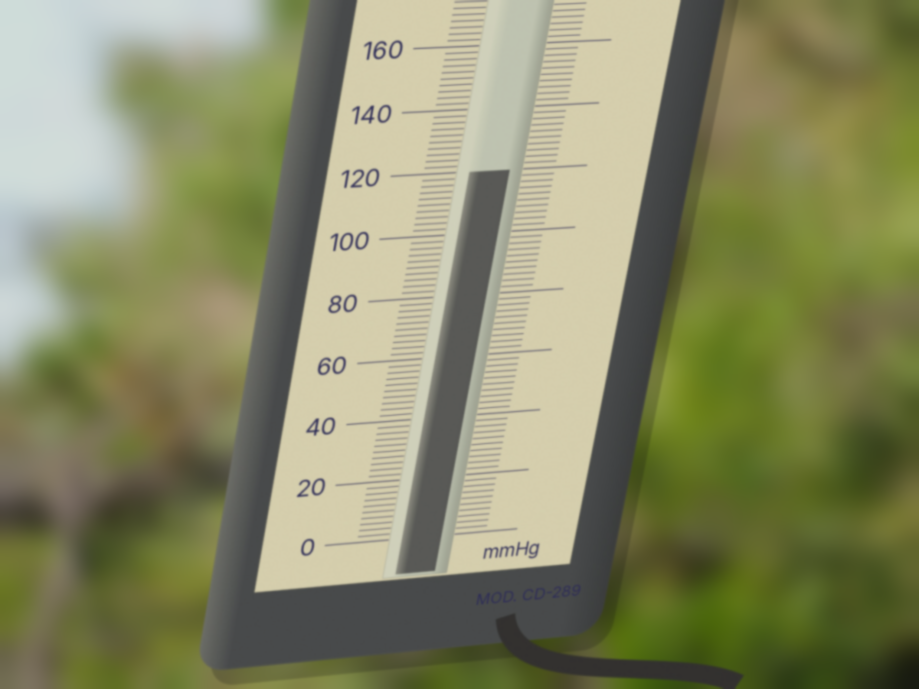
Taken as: 120 mmHg
